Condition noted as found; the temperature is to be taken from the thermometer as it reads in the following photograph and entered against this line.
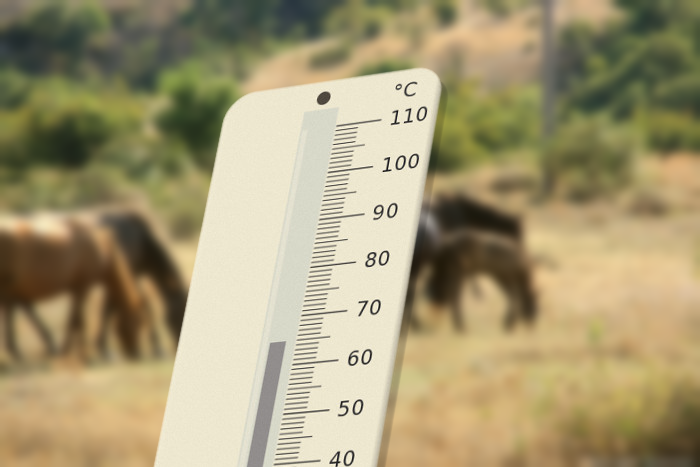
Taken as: 65 °C
